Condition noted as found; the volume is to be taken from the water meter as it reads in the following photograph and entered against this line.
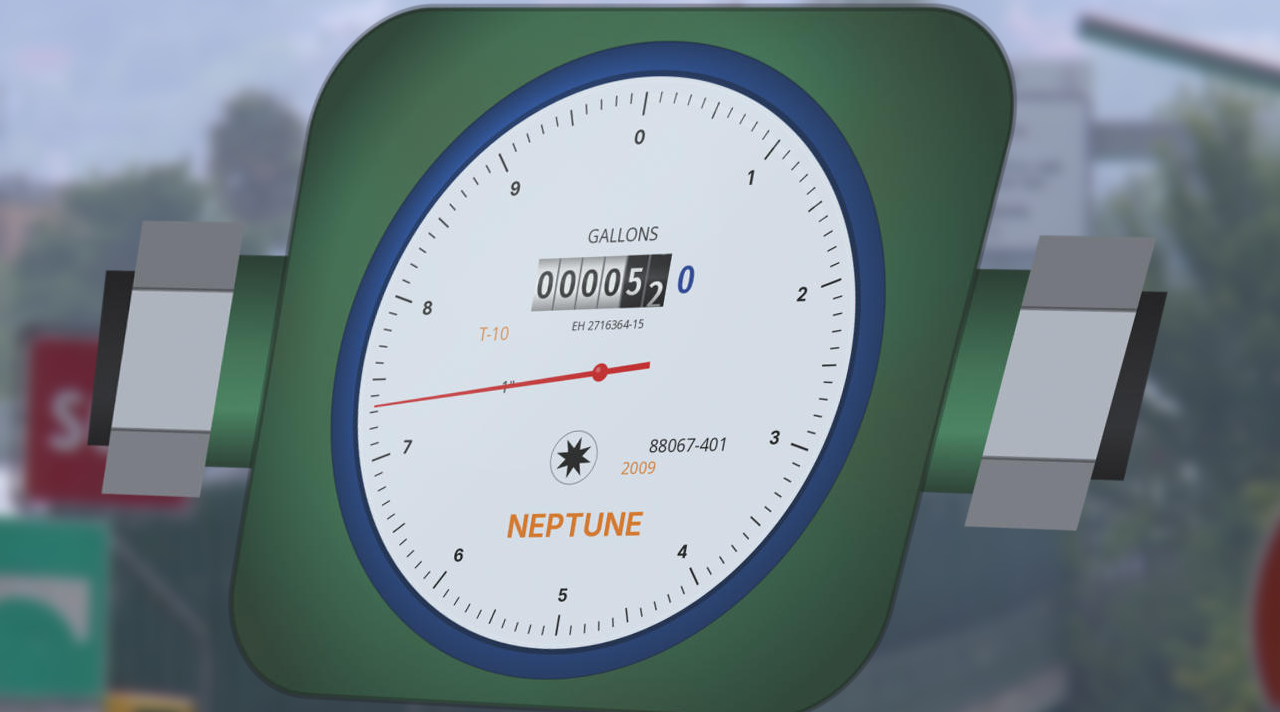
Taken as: 517.3 gal
